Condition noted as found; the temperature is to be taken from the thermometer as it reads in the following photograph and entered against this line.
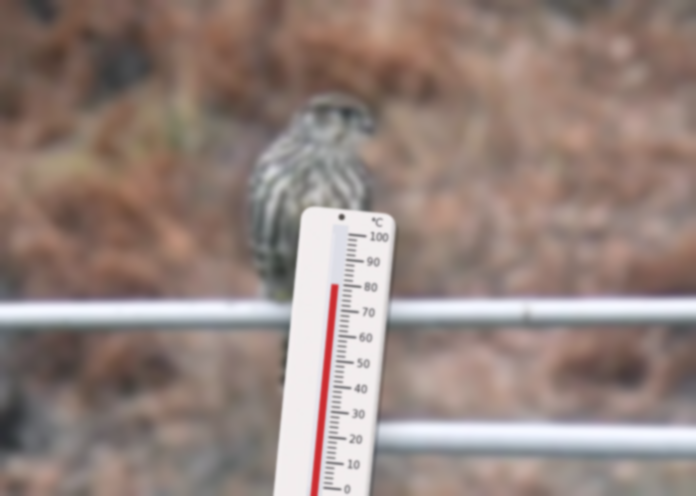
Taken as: 80 °C
